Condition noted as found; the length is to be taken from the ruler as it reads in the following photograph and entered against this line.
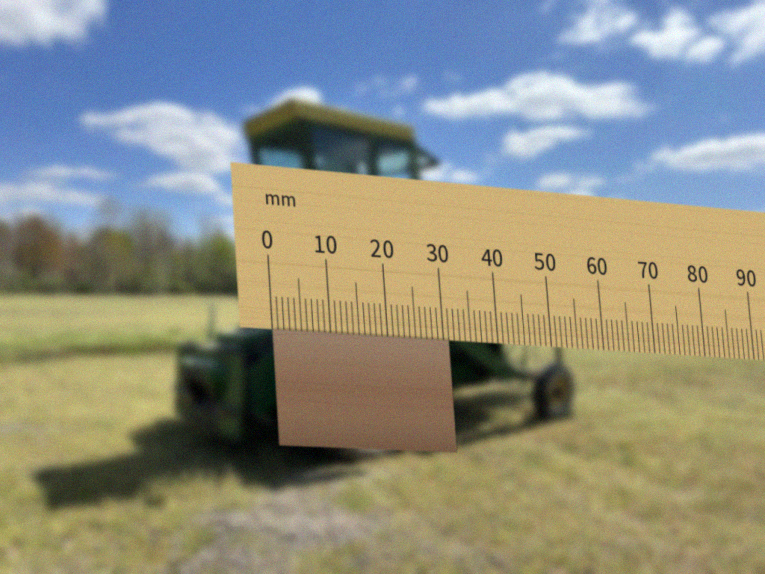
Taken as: 31 mm
